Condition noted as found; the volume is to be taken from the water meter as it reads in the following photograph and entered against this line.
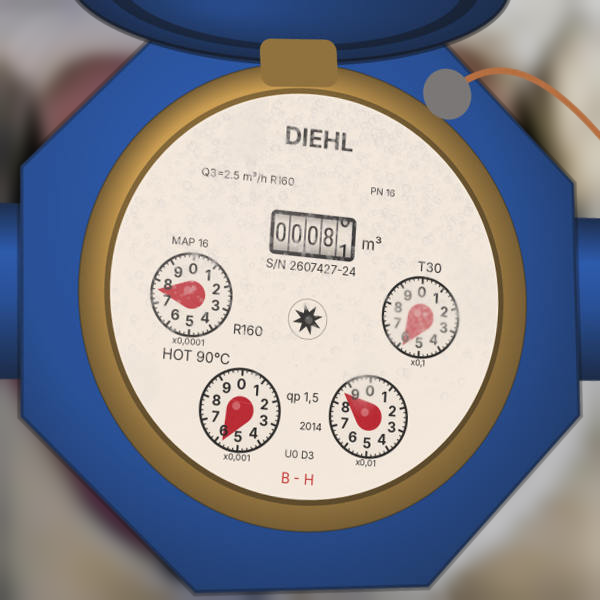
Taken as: 80.5857 m³
